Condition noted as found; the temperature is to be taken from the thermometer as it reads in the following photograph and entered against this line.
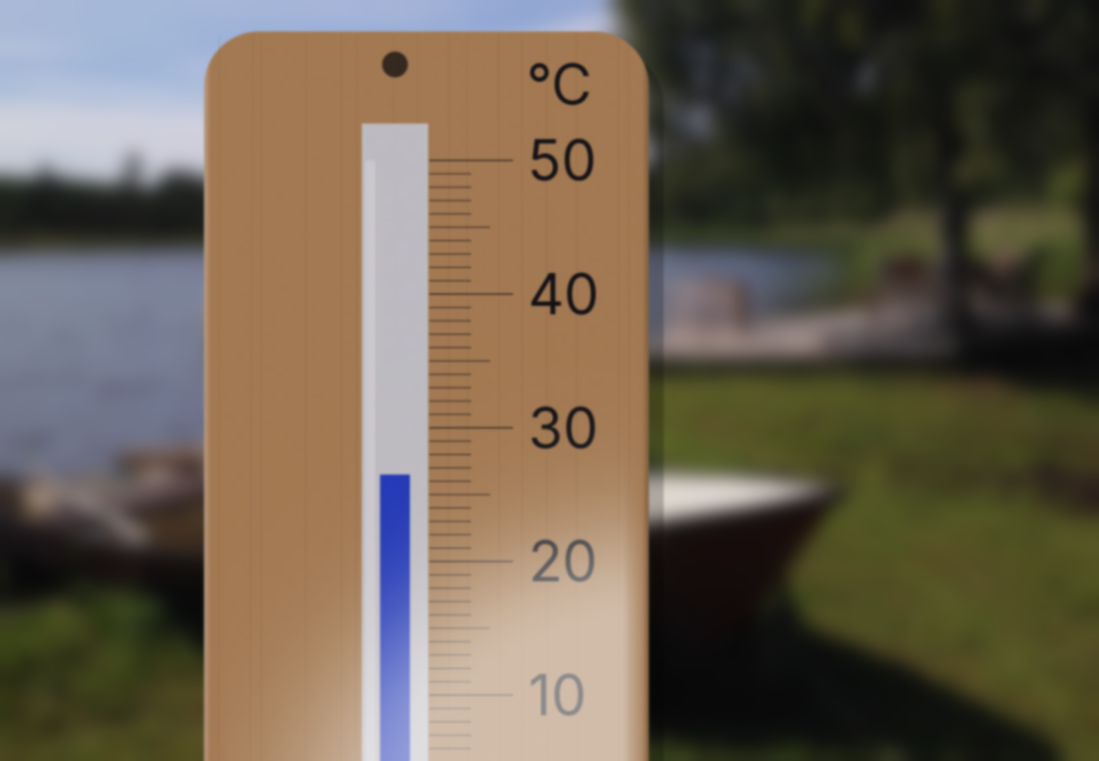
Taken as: 26.5 °C
